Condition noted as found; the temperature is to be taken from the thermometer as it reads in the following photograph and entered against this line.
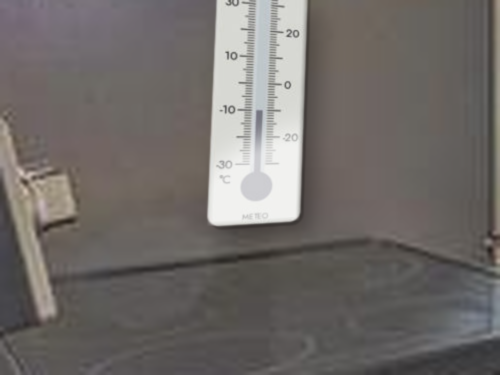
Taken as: -10 °C
